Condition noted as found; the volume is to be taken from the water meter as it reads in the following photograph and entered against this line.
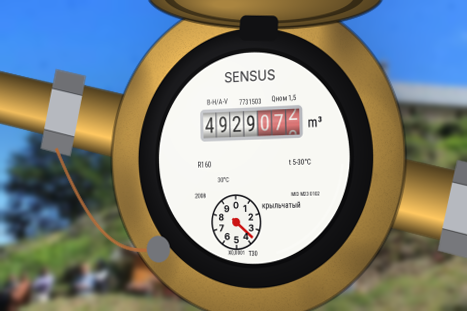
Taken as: 4929.0723 m³
